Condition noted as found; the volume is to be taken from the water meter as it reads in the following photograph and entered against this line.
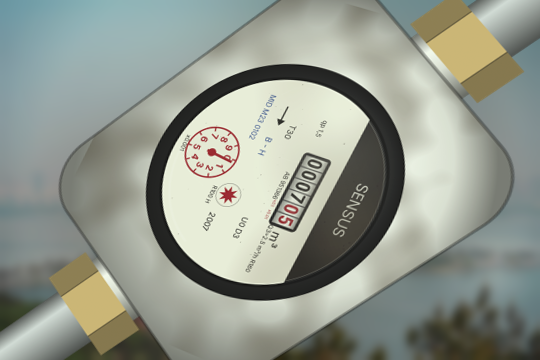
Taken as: 7.050 m³
